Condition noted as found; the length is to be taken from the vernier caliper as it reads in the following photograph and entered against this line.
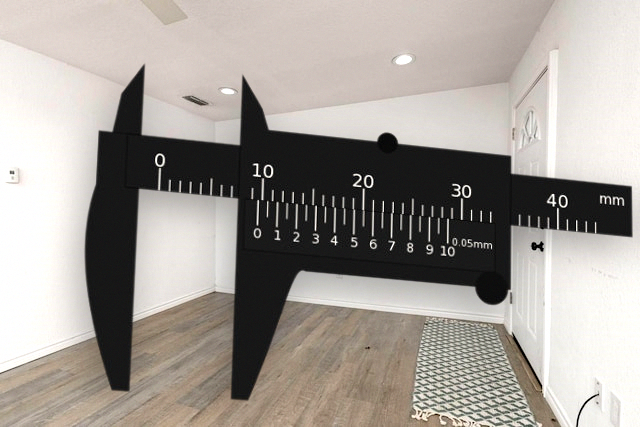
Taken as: 9.6 mm
